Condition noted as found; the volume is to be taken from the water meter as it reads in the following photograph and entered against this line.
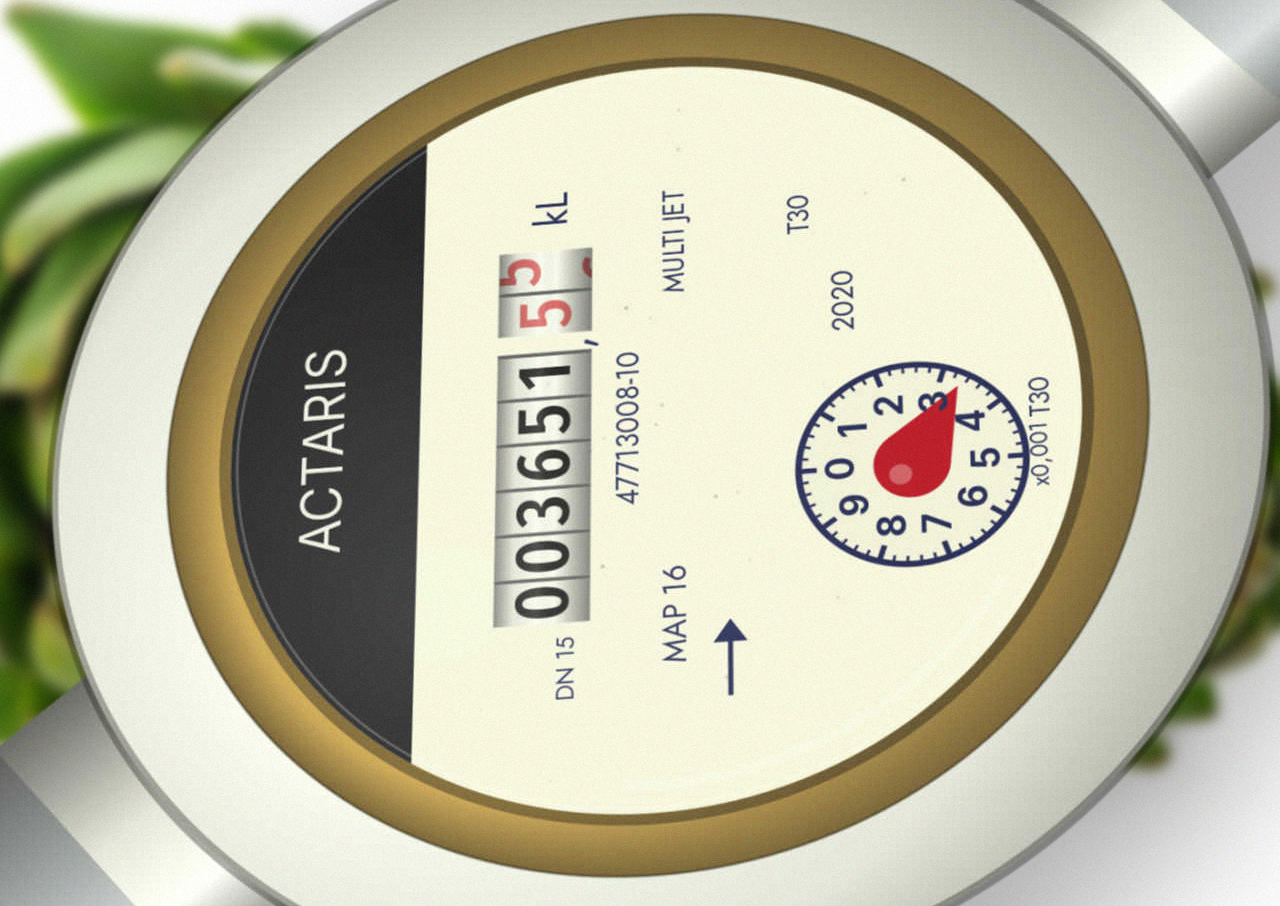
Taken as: 3651.553 kL
